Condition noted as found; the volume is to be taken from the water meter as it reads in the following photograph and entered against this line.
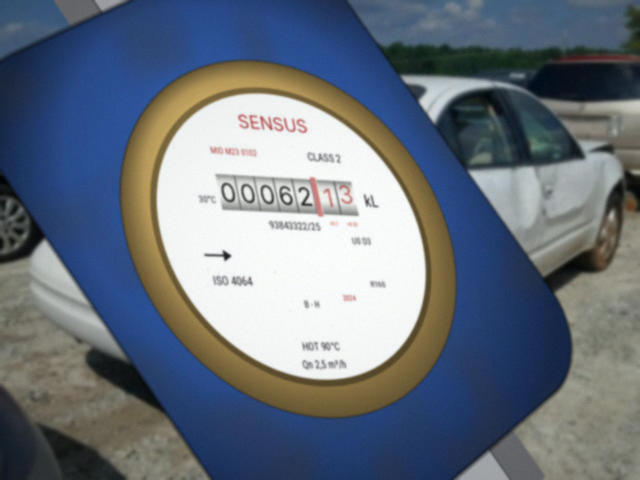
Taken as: 62.13 kL
